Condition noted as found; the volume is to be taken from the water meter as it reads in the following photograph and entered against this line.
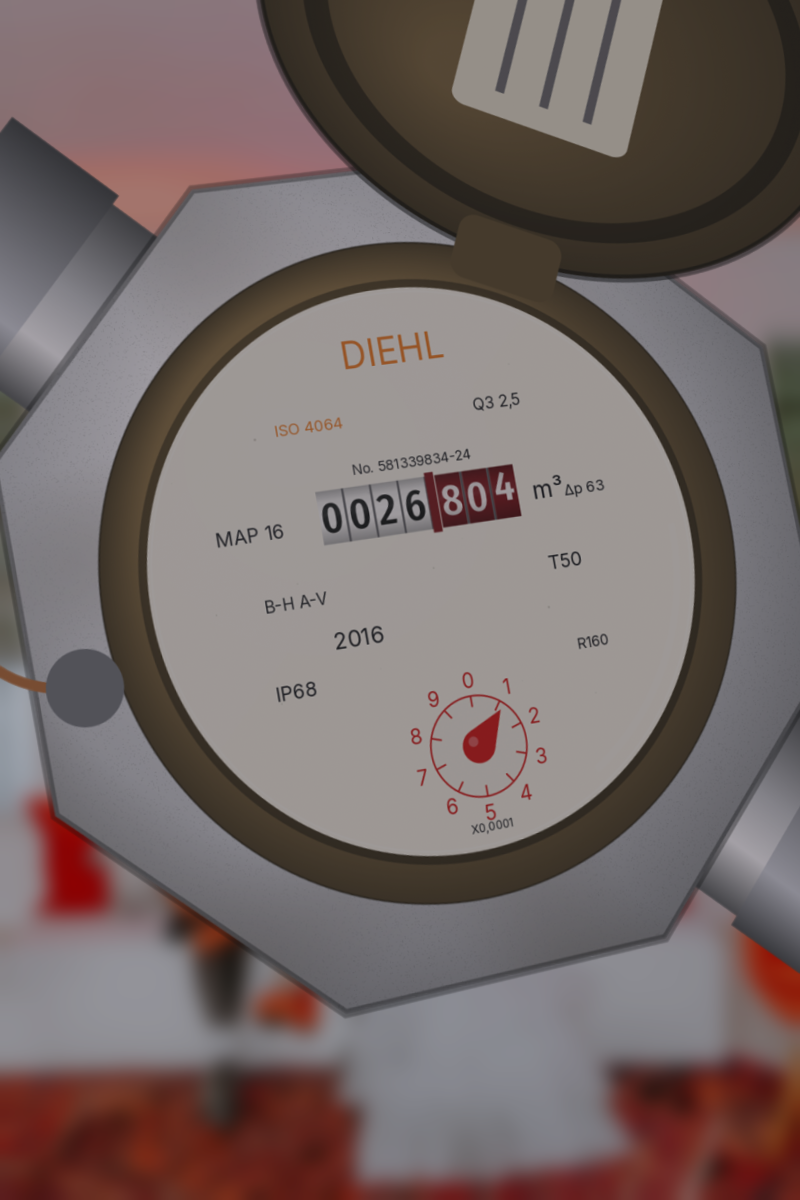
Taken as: 26.8041 m³
